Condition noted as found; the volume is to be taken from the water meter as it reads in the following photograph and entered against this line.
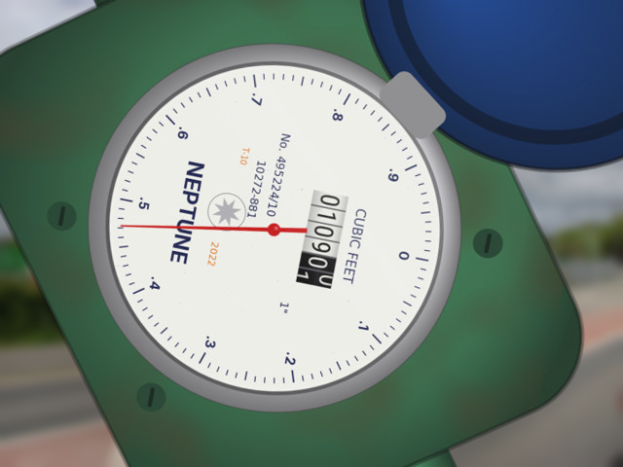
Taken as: 10900.47 ft³
